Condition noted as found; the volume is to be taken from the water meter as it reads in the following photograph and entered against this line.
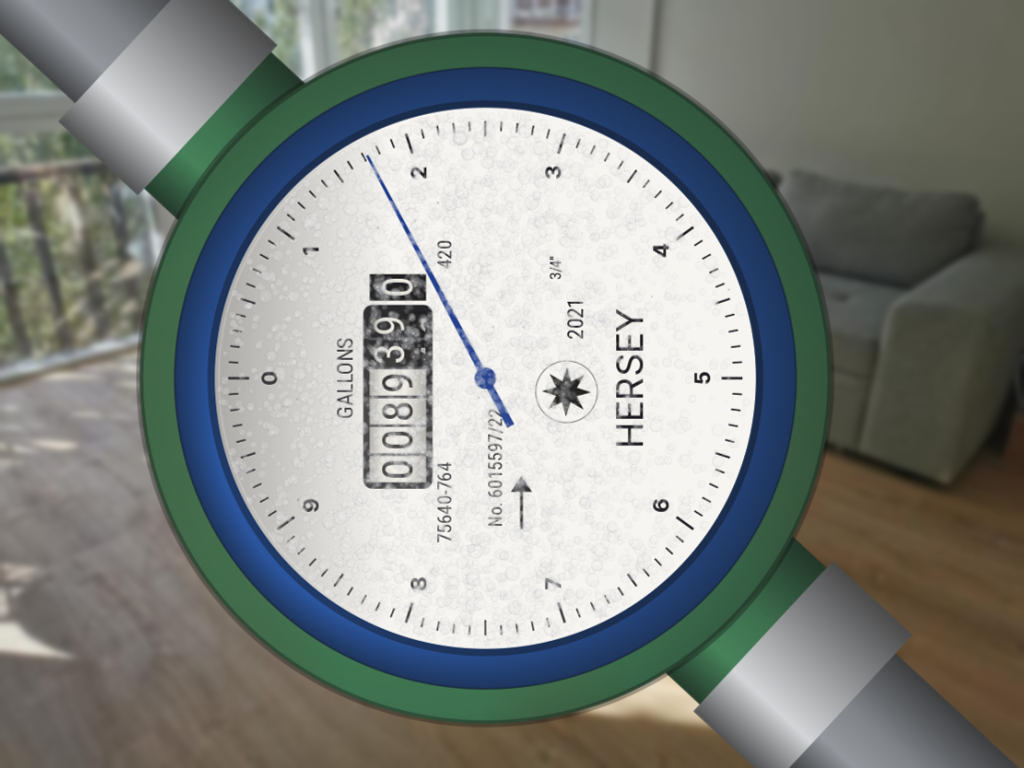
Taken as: 89391.7 gal
